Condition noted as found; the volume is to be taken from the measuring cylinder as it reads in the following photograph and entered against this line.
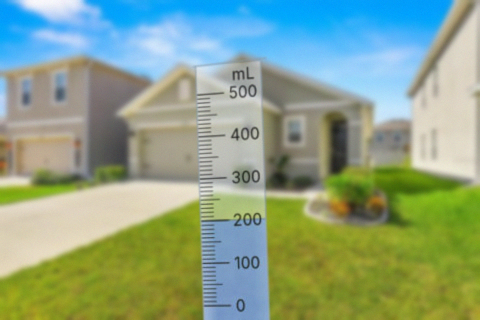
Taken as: 200 mL
